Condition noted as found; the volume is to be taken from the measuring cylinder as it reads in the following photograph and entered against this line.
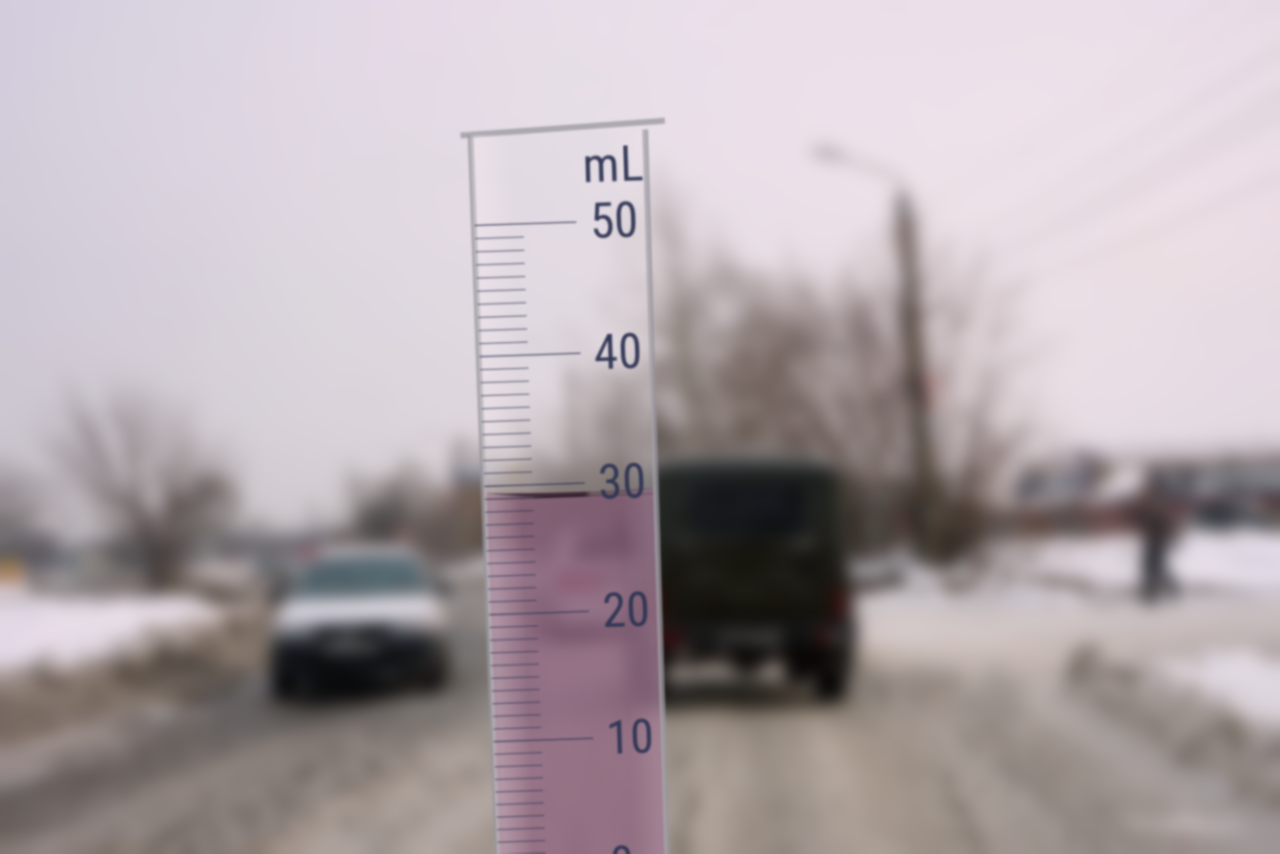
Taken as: 29 mL
